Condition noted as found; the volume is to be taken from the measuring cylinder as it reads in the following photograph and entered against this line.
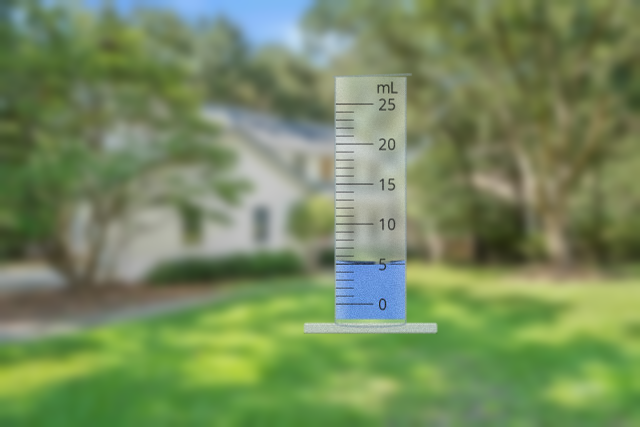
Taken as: 5 mL
